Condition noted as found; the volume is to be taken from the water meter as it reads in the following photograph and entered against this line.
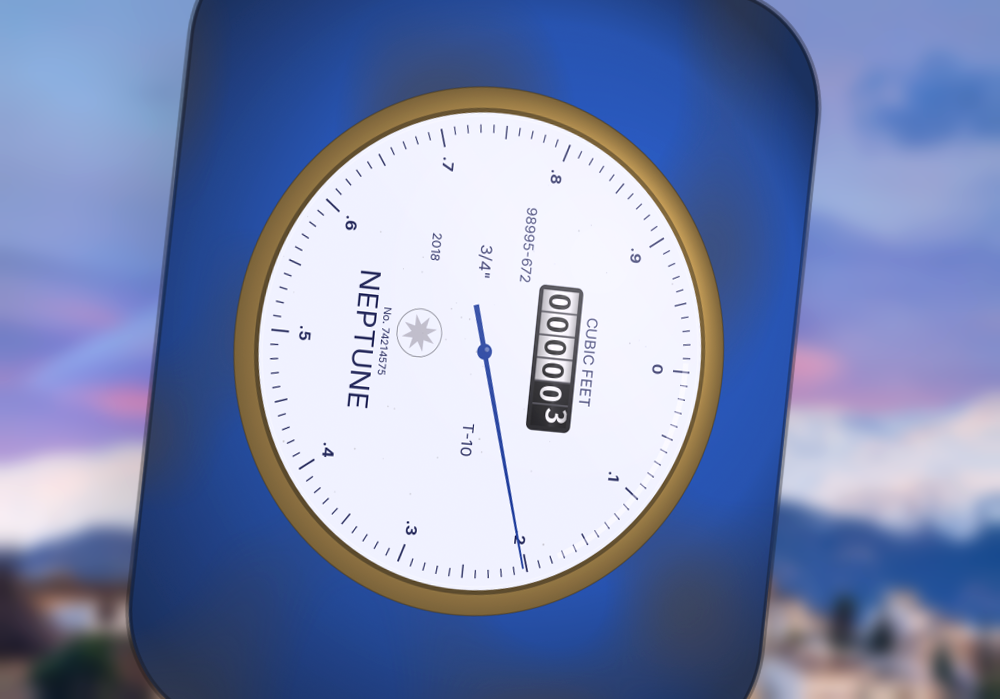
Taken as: 3.20 ft³
